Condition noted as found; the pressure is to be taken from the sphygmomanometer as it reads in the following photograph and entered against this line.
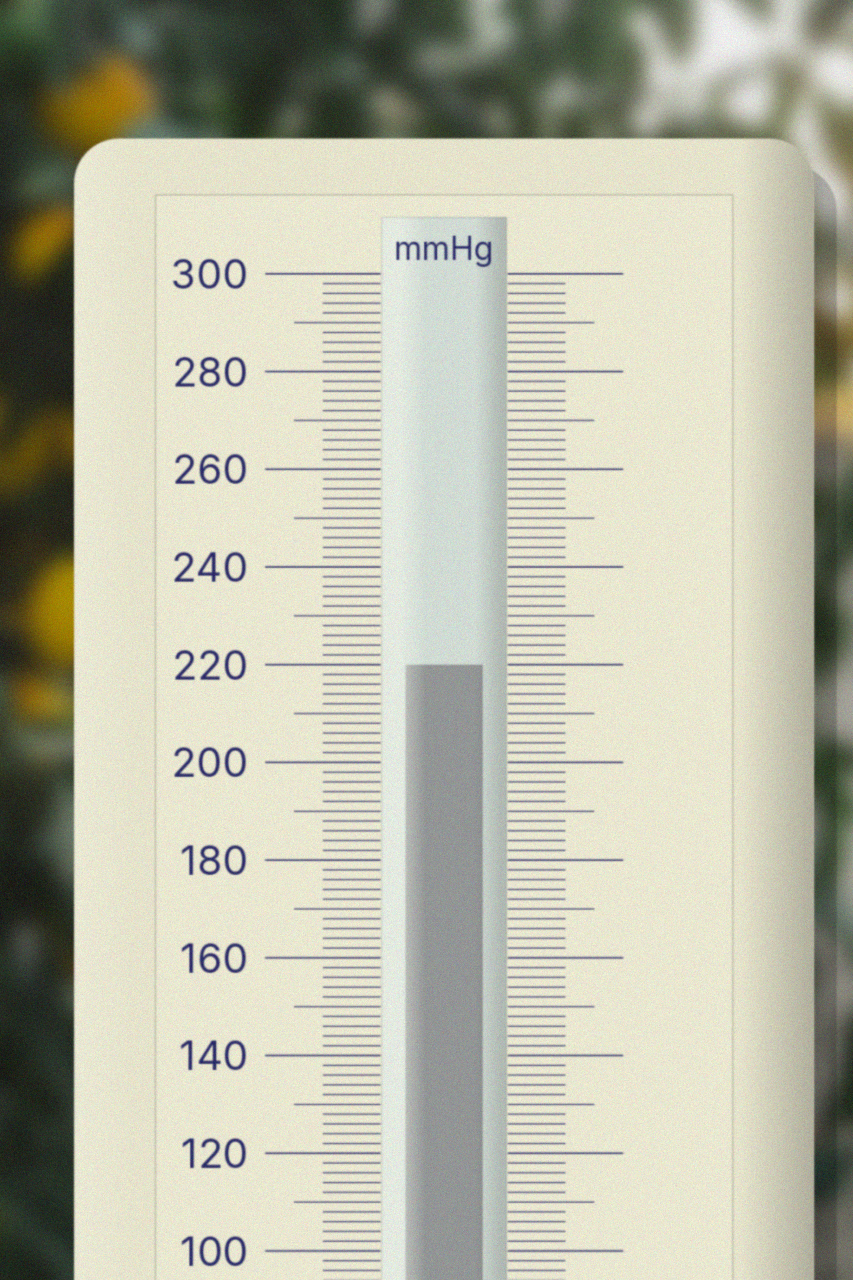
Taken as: 220 mmHg
